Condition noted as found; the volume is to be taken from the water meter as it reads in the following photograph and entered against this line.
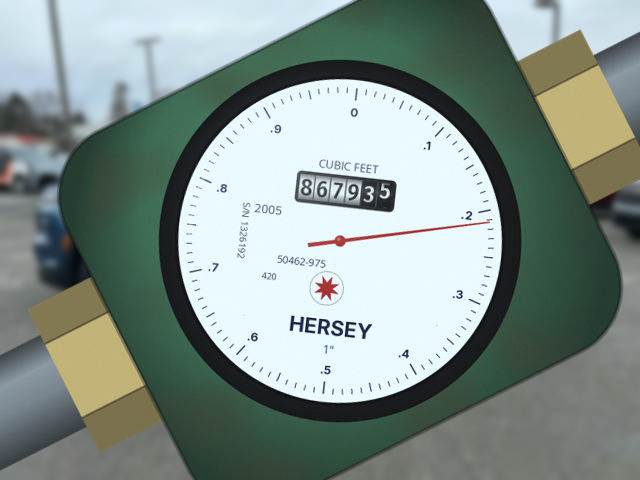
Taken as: 867935.21 ft³
